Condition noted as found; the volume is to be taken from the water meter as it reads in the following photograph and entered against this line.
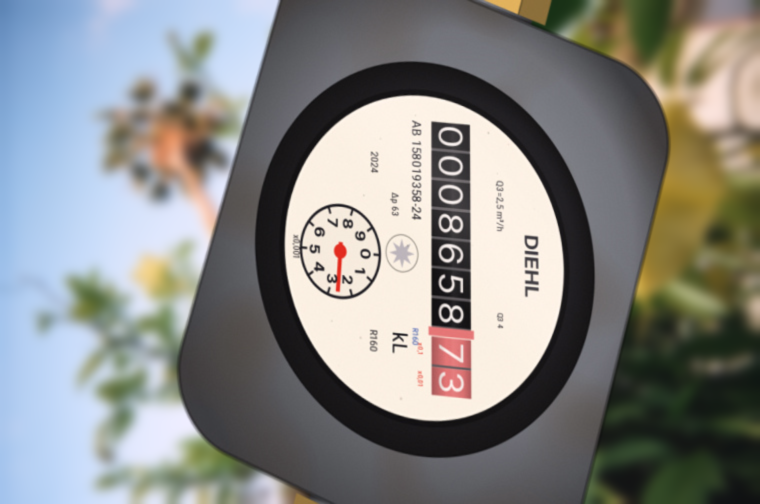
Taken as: 8658.732 kL
